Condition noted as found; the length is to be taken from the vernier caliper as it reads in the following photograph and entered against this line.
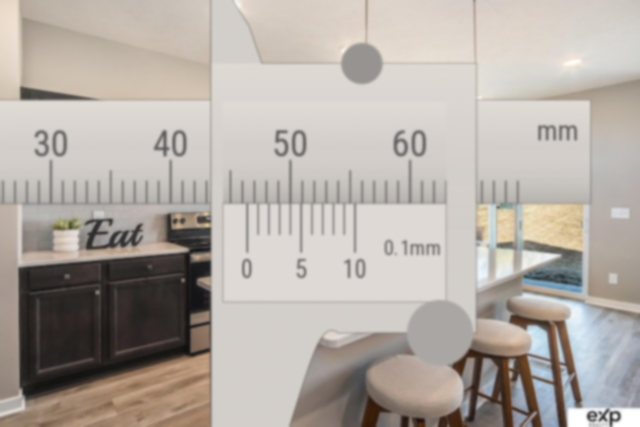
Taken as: 46.4 mm
